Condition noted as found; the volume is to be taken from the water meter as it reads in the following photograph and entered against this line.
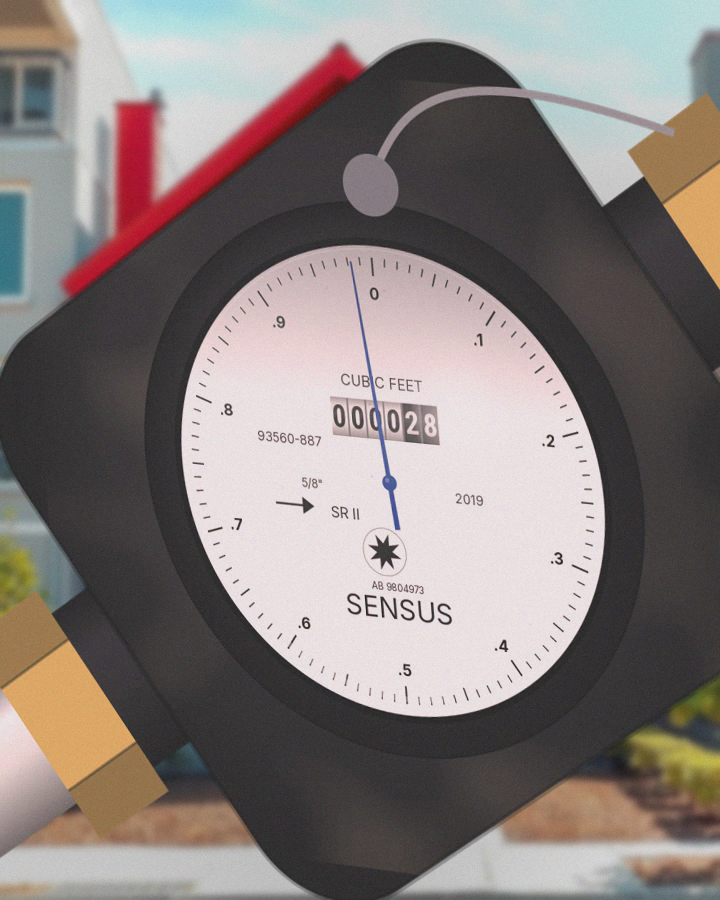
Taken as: 27.98 ft³
